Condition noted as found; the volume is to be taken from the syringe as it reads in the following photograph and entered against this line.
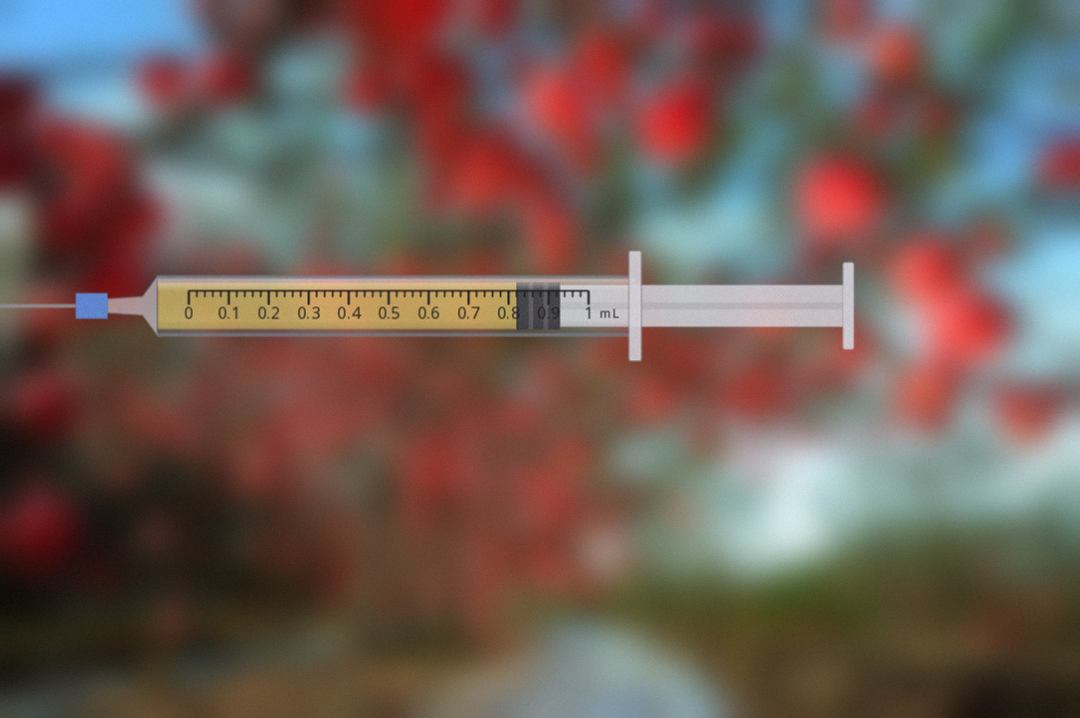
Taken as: 0.82 mL
